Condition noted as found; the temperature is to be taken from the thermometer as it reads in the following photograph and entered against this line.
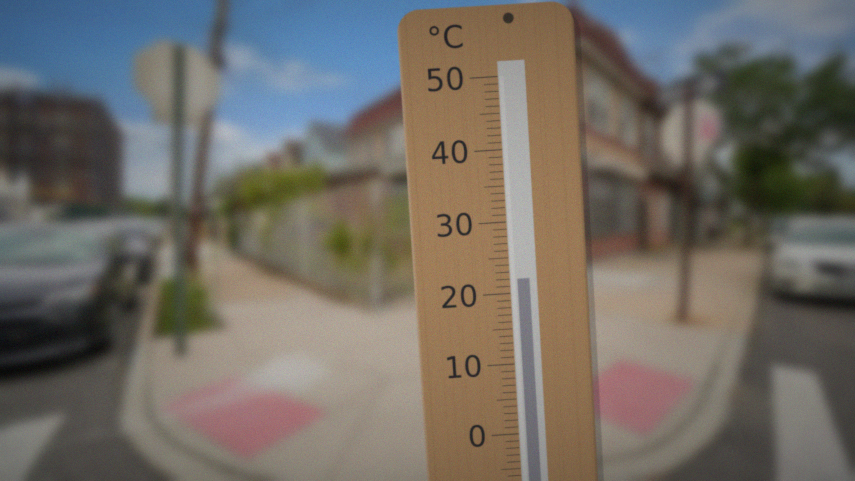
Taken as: 22 °C
